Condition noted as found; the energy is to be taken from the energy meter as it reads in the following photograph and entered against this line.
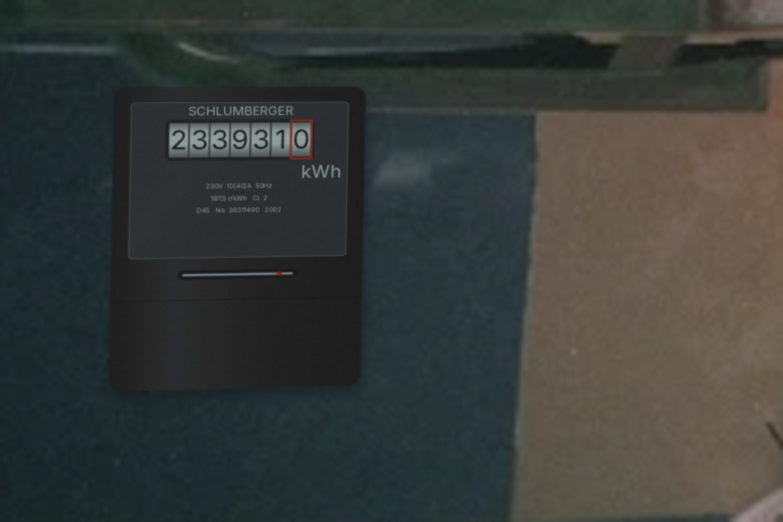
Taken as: 233931.0 kWh
